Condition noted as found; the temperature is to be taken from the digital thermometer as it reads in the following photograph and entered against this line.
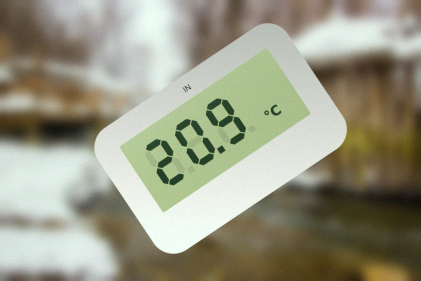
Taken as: 20.9 °C
